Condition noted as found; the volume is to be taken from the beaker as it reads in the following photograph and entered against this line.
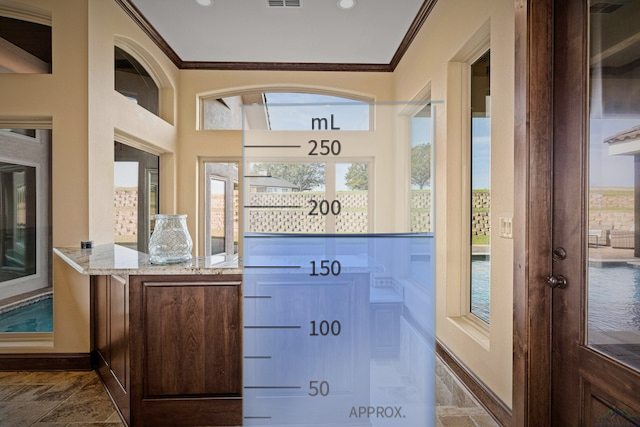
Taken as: 175 mL
